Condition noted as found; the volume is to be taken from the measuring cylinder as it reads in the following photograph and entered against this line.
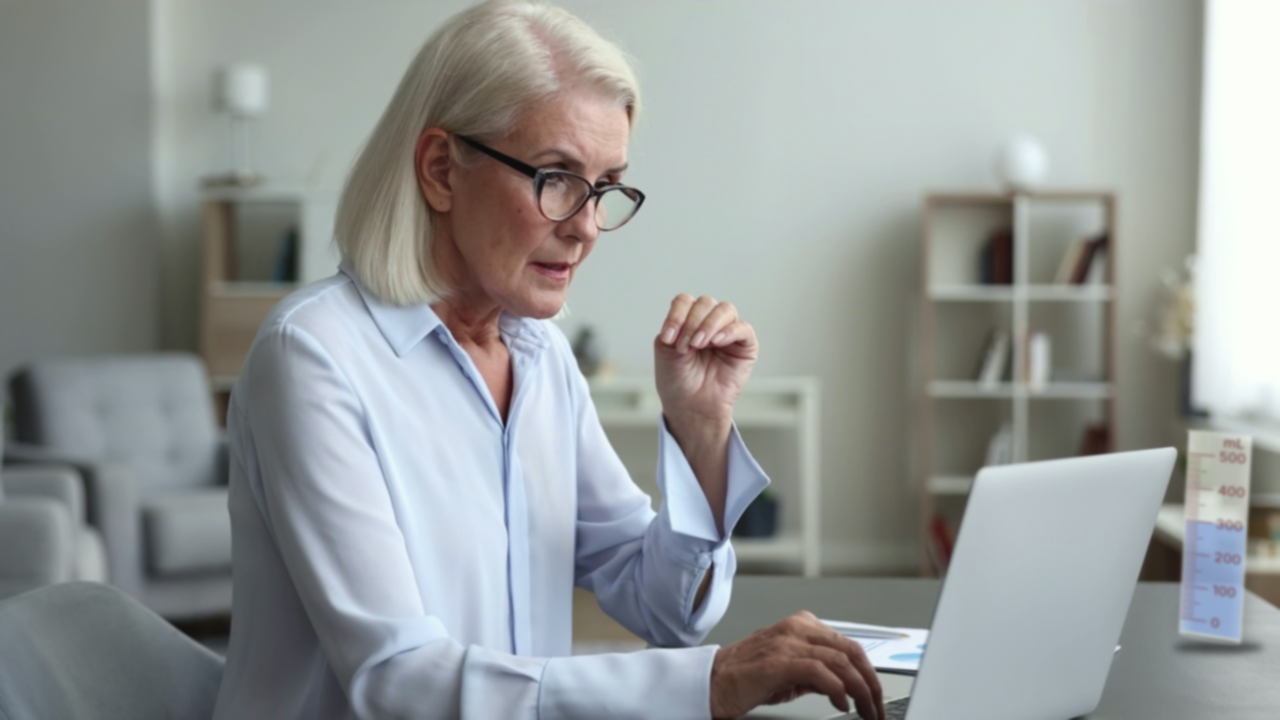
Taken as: 300 mL
